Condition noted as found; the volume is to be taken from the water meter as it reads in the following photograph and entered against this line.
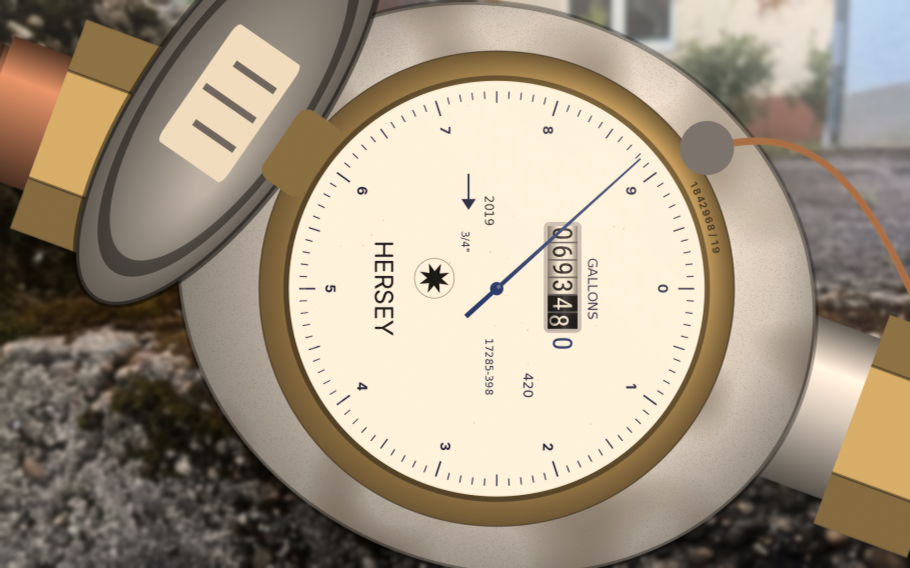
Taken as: 693478.8 gal
